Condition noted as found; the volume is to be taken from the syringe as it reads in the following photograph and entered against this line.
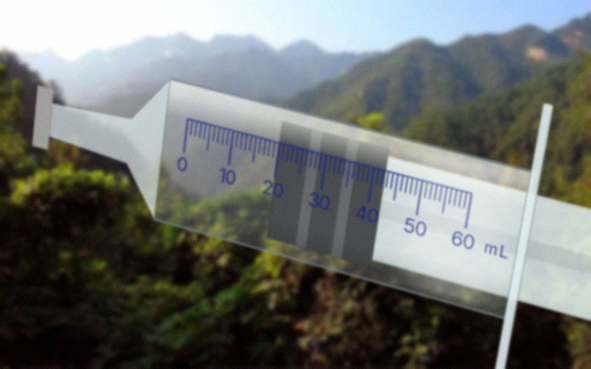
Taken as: 20 mL
